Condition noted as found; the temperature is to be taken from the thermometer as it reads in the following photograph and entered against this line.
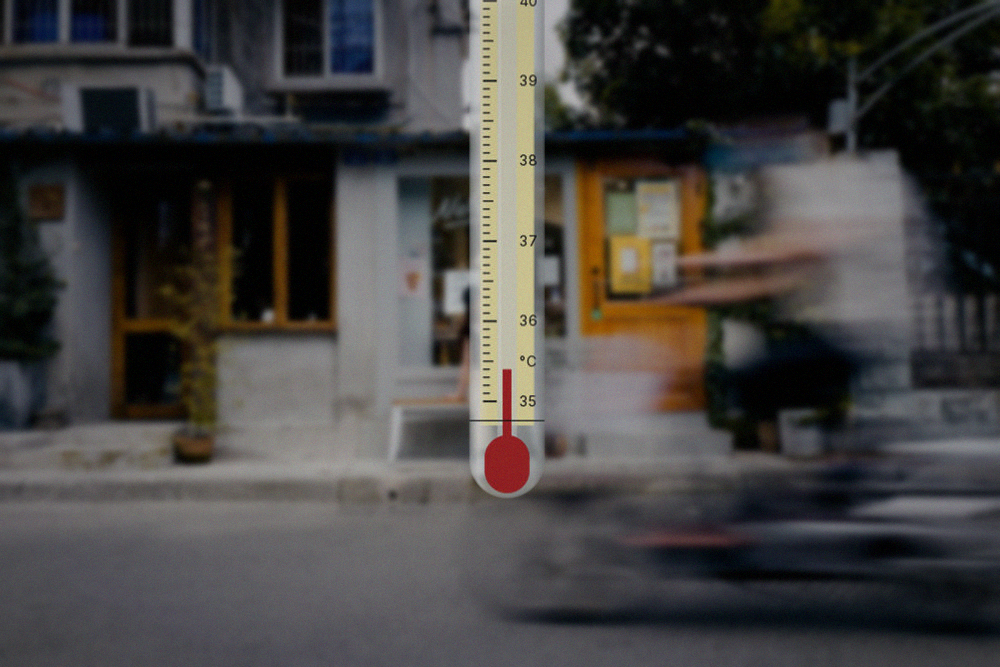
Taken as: 35.4 °C
